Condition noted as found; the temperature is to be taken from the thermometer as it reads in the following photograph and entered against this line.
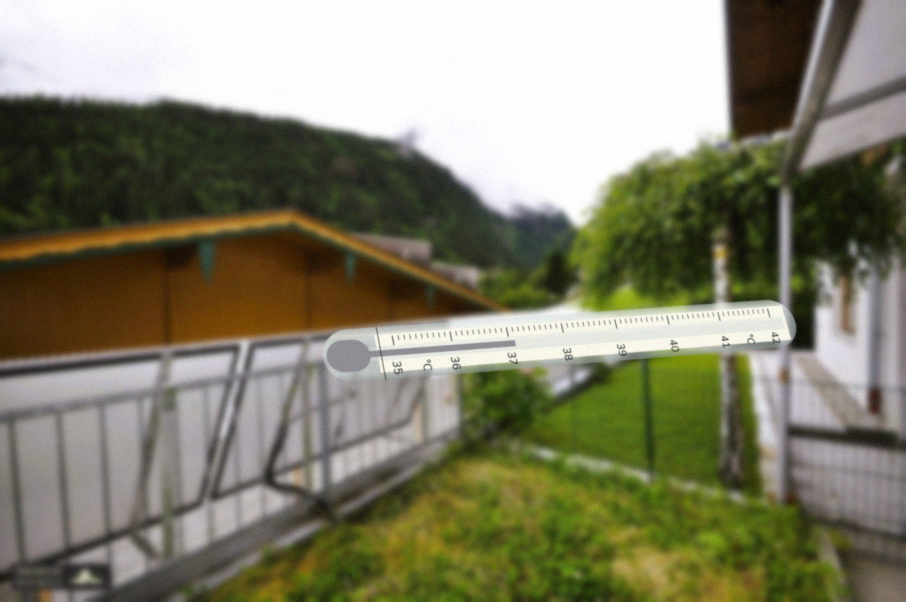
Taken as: 37.1 °C
